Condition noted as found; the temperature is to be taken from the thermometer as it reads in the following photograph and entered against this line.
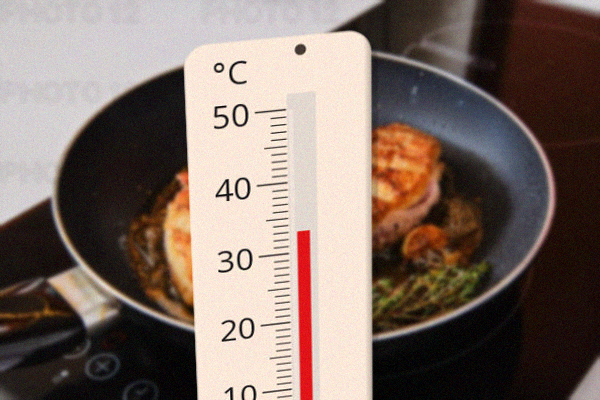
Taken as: 33 °C
